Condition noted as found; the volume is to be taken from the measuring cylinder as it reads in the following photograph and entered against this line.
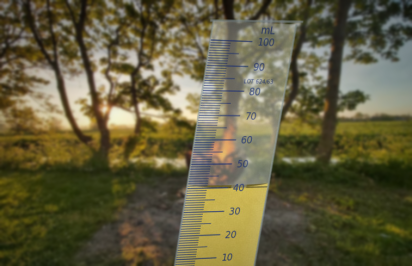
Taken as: 40 mL
